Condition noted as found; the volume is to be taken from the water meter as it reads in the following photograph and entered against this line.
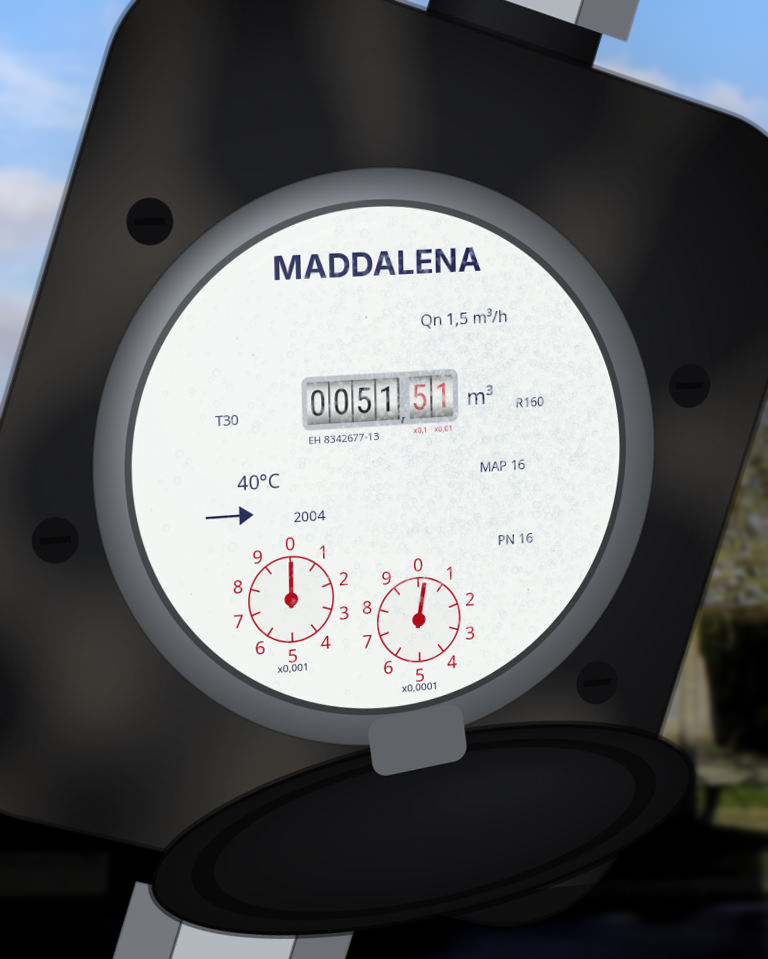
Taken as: 51.5100 m³
